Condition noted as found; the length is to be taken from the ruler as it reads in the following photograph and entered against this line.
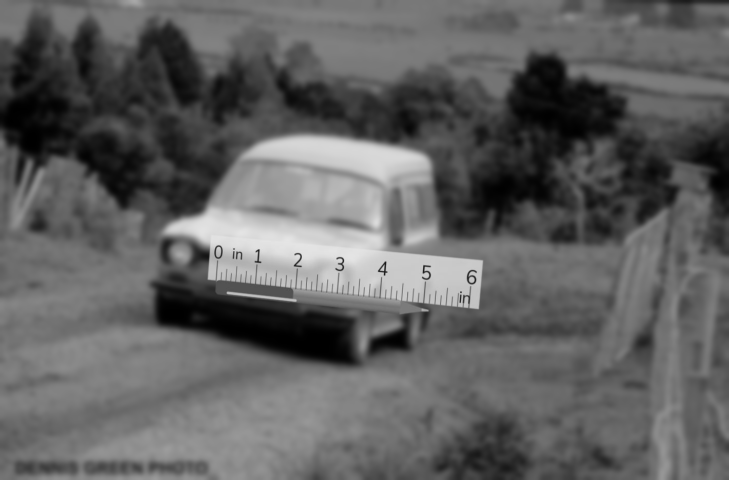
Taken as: 5.125 in
